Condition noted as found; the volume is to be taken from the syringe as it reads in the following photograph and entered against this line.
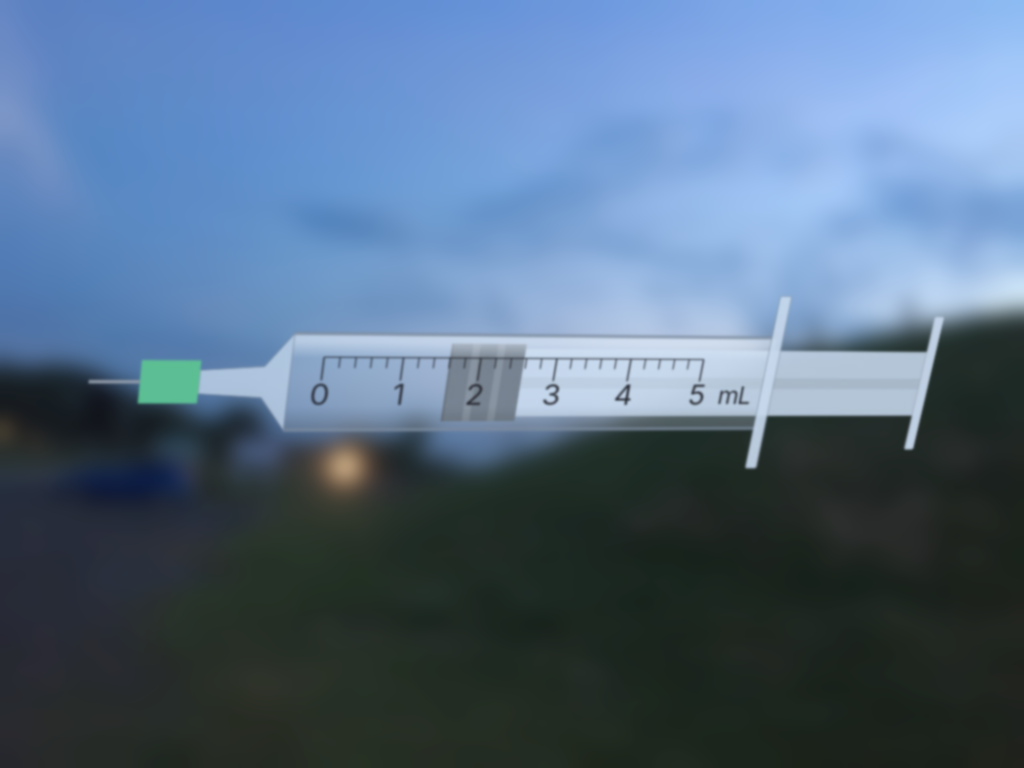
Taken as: 1.6 mL
